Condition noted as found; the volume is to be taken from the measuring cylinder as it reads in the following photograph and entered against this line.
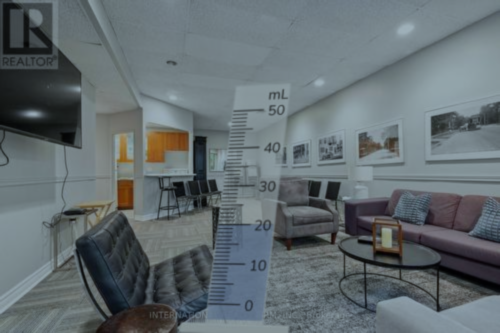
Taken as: 20 mL
